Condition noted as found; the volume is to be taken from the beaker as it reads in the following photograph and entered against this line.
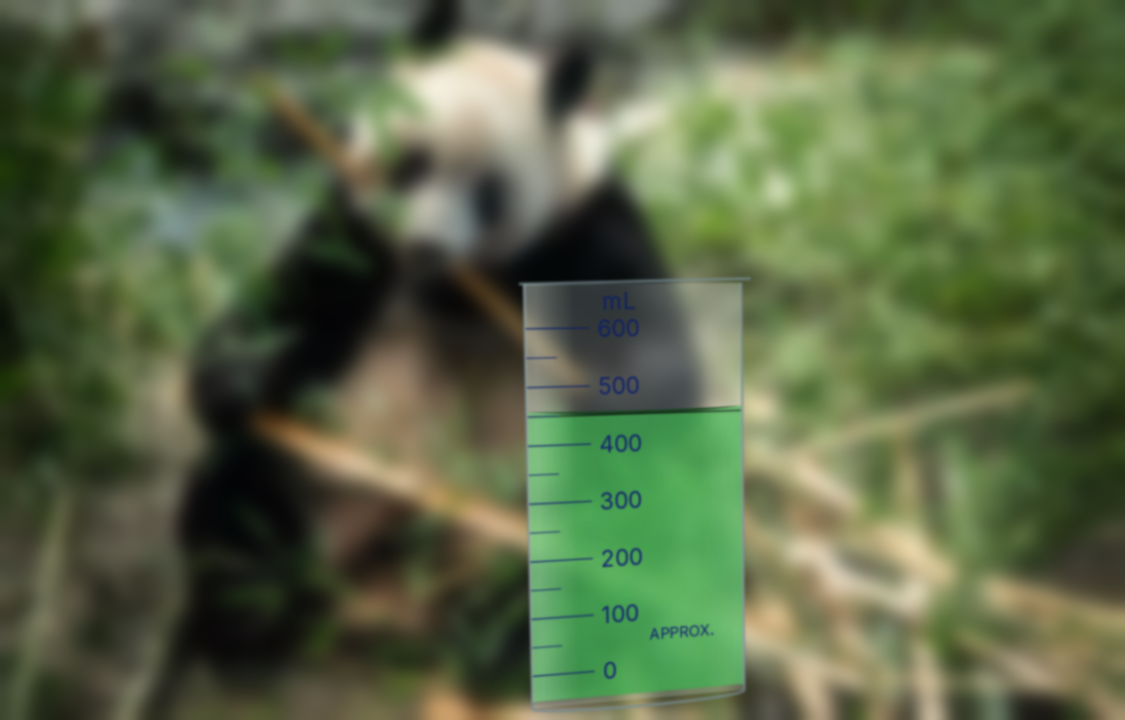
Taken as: 450 mL
